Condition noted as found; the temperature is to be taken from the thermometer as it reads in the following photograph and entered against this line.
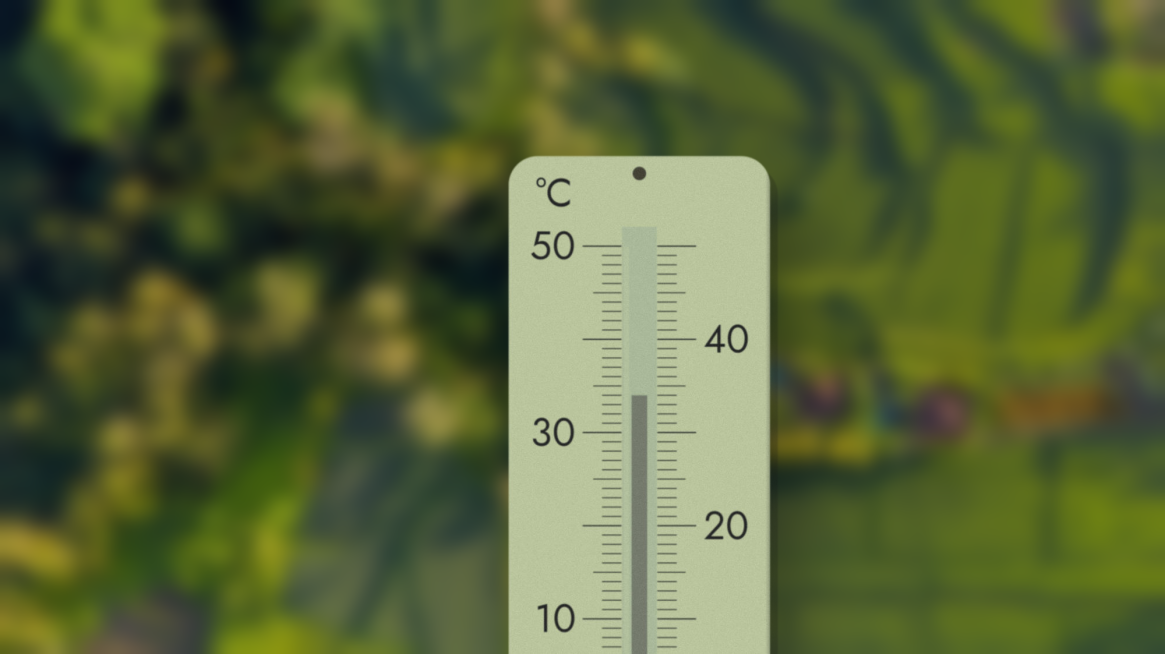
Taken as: 34 °C
